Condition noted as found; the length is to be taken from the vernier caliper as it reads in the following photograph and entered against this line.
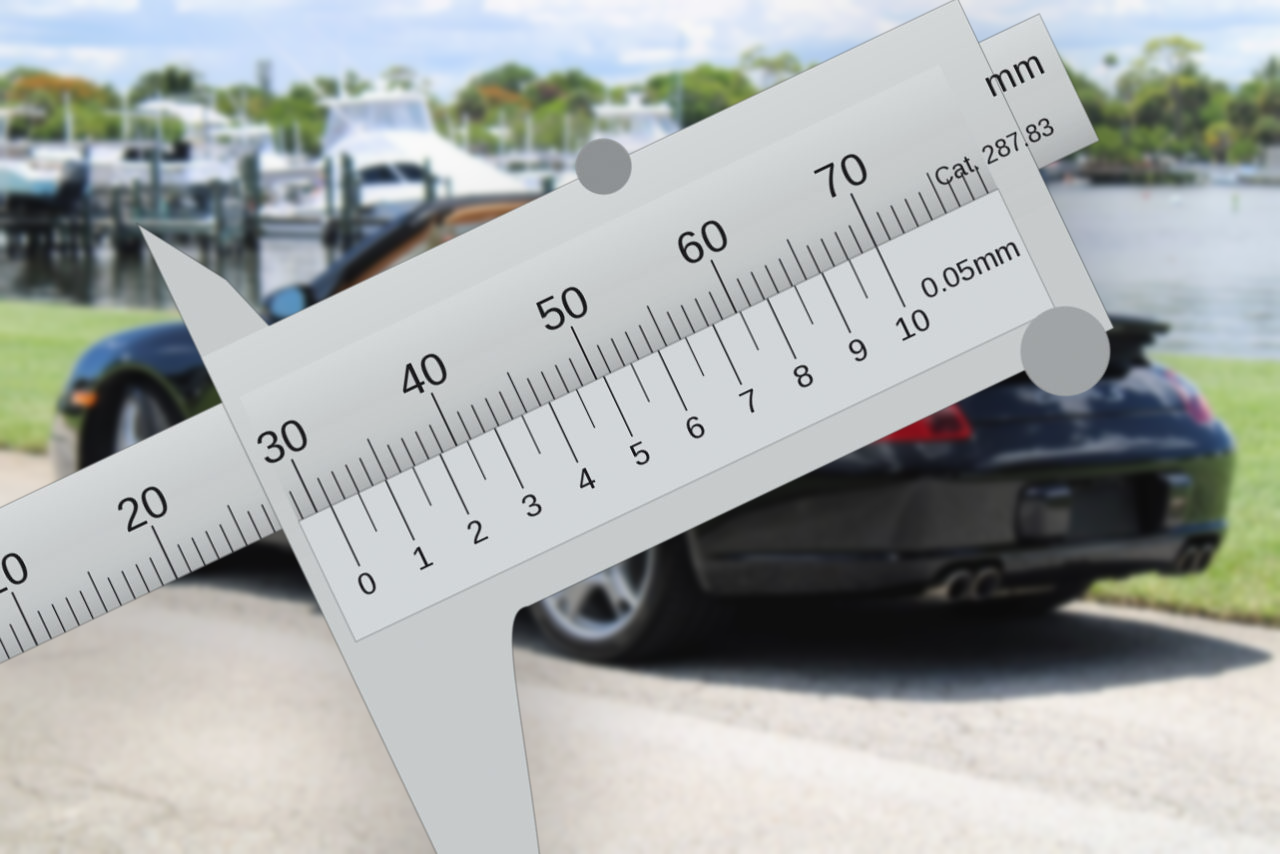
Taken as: 31.0 mm
